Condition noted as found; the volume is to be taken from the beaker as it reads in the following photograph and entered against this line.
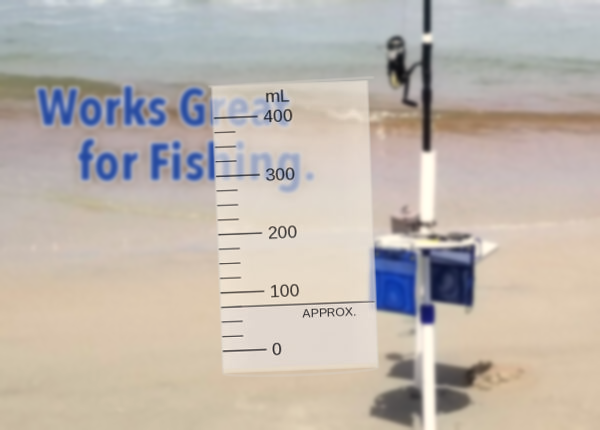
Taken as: 75 mL
